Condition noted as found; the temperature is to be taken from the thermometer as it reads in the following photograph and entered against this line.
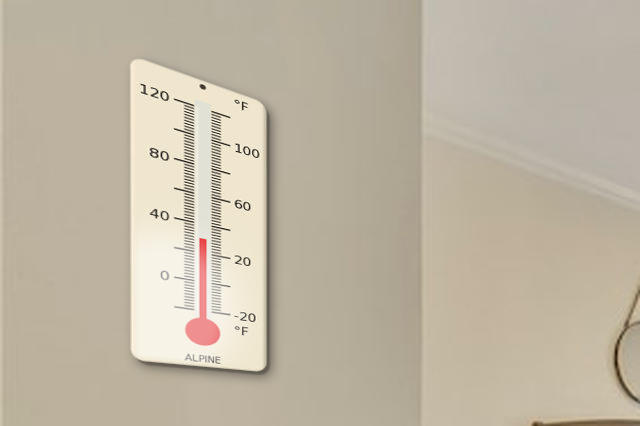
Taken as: 30 °F
